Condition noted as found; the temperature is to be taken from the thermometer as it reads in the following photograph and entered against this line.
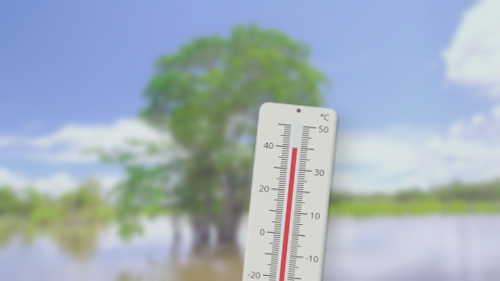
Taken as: 40 °C
